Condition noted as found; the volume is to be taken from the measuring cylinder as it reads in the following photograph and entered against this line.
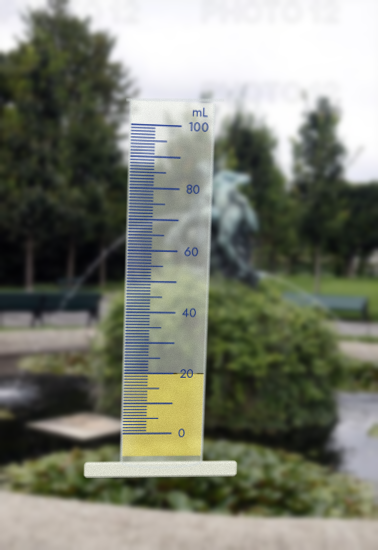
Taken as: 20 mL
